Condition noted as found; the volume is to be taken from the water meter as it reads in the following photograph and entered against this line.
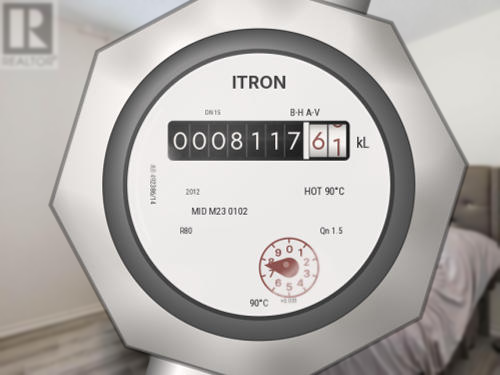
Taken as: 8117.607 kL
